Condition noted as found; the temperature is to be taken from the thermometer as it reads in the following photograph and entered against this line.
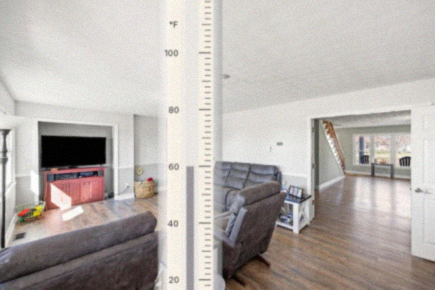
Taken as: 60 °F
